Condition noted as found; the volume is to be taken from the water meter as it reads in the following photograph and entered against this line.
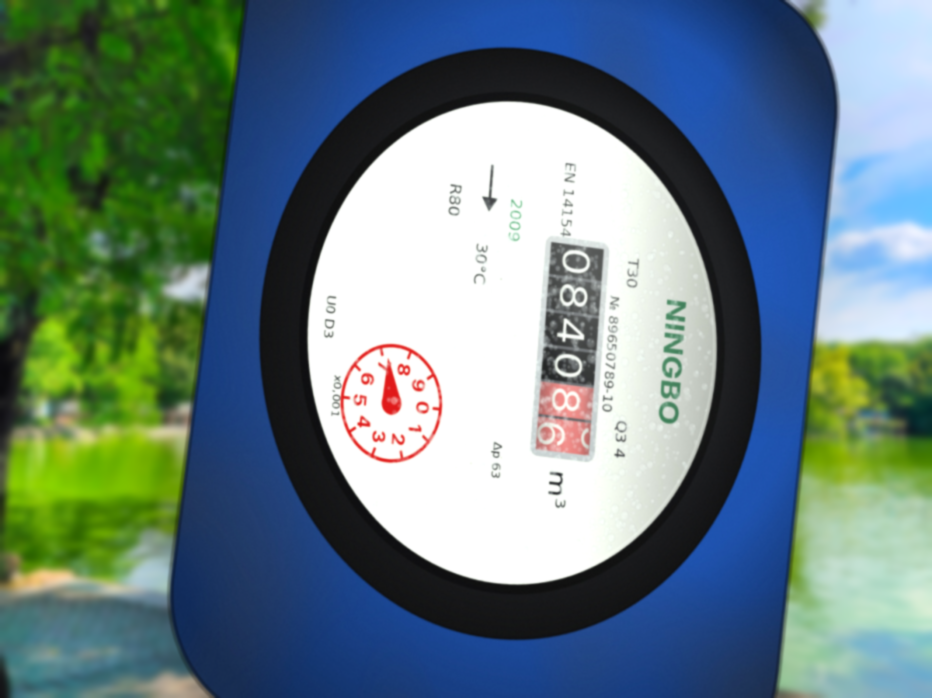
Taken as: 840.857 m³
